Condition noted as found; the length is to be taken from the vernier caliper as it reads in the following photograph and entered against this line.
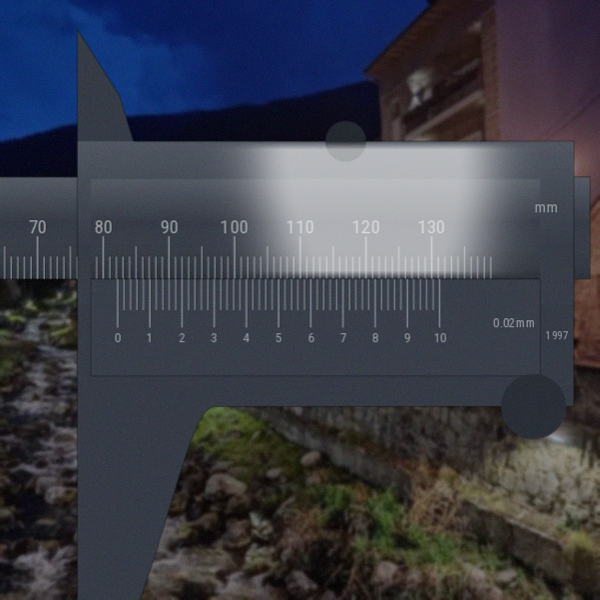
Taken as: 82.2 mm
